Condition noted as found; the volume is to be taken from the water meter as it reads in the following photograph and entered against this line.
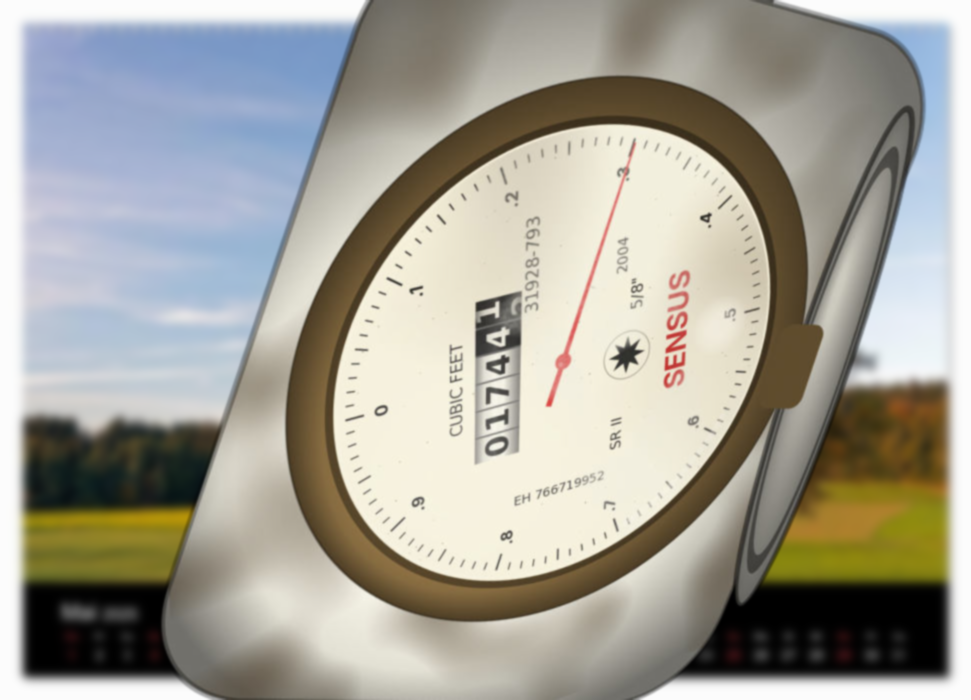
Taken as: 17441.30 ft³
